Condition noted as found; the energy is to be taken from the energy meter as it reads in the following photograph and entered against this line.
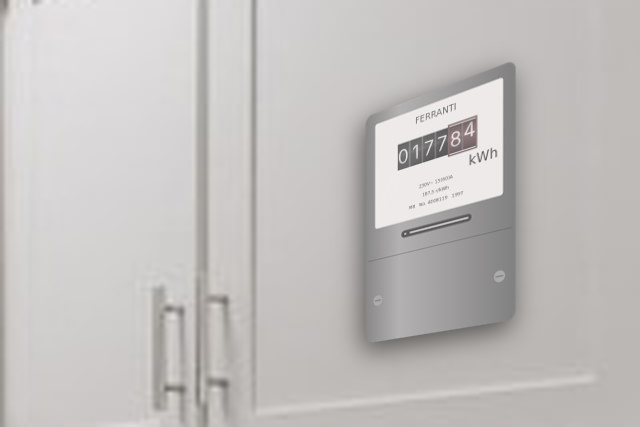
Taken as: 177.84 kWh
